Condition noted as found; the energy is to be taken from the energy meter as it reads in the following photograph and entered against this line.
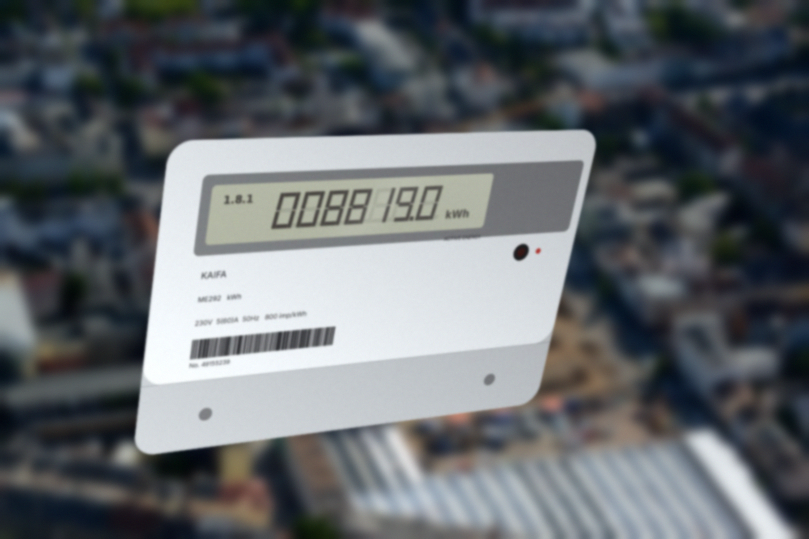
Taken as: 8819.0 kWh
